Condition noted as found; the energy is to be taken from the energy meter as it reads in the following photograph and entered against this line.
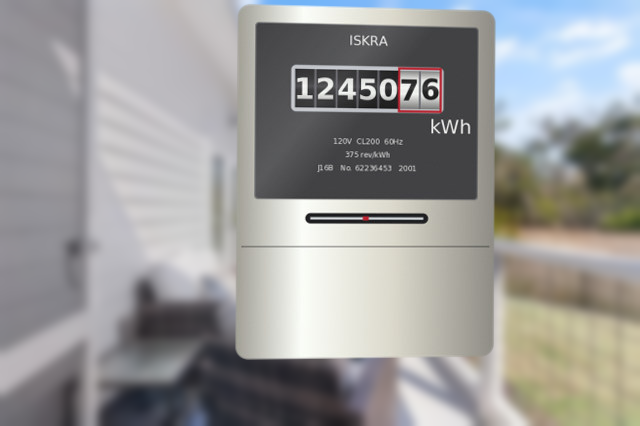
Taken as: 12450.76 kWh
